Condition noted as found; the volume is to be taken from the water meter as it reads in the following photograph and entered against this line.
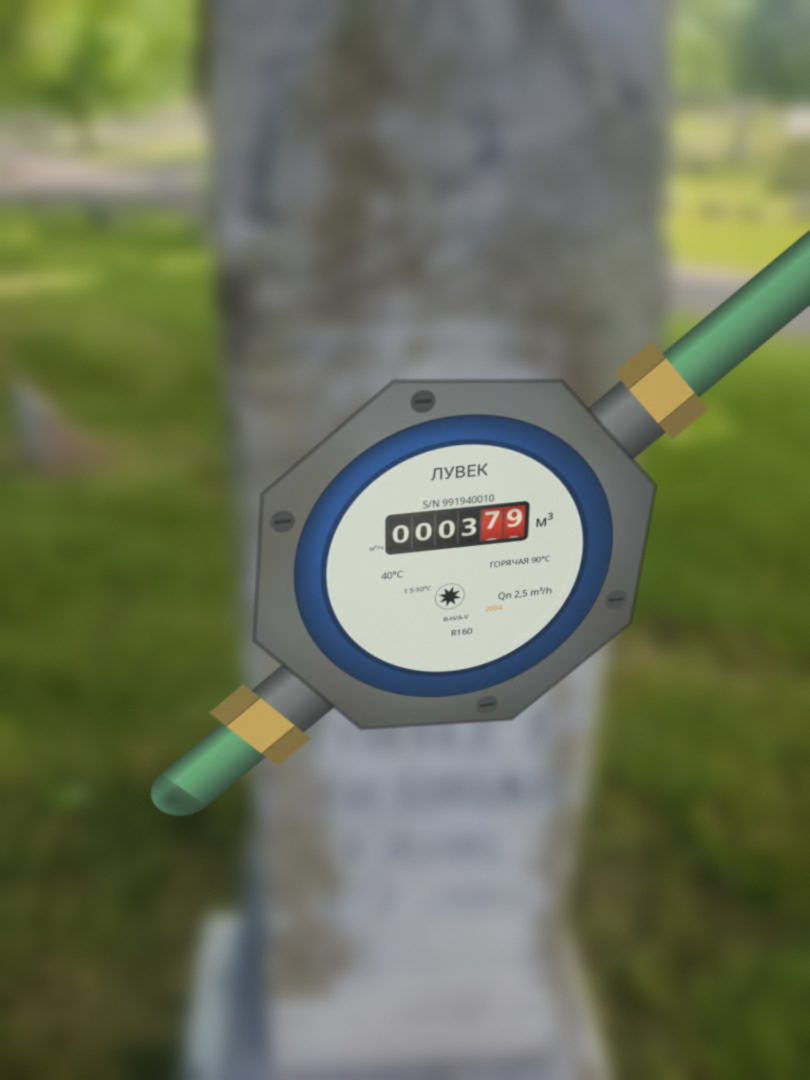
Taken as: 3.79 m³
